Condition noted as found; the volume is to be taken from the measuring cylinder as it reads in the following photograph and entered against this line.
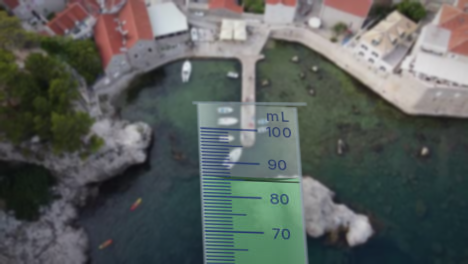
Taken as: 85 mL
